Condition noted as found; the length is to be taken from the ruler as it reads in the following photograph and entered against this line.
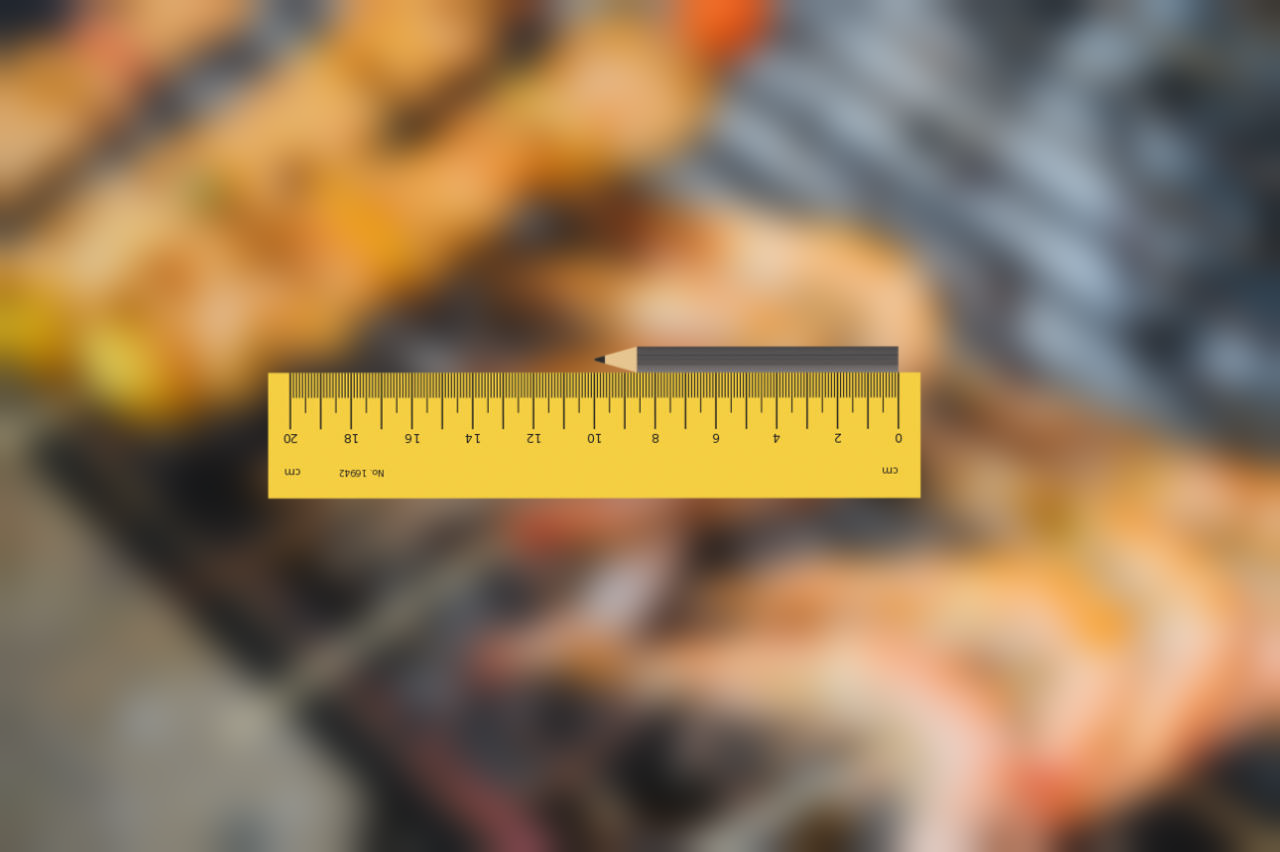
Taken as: 10 cm
